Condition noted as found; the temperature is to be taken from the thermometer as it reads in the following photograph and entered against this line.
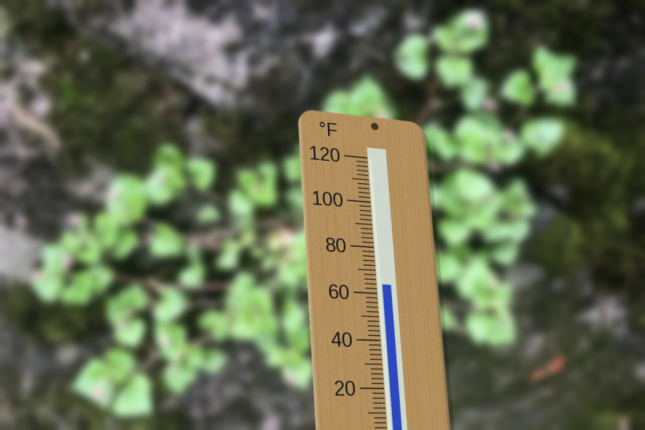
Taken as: 64 °F
